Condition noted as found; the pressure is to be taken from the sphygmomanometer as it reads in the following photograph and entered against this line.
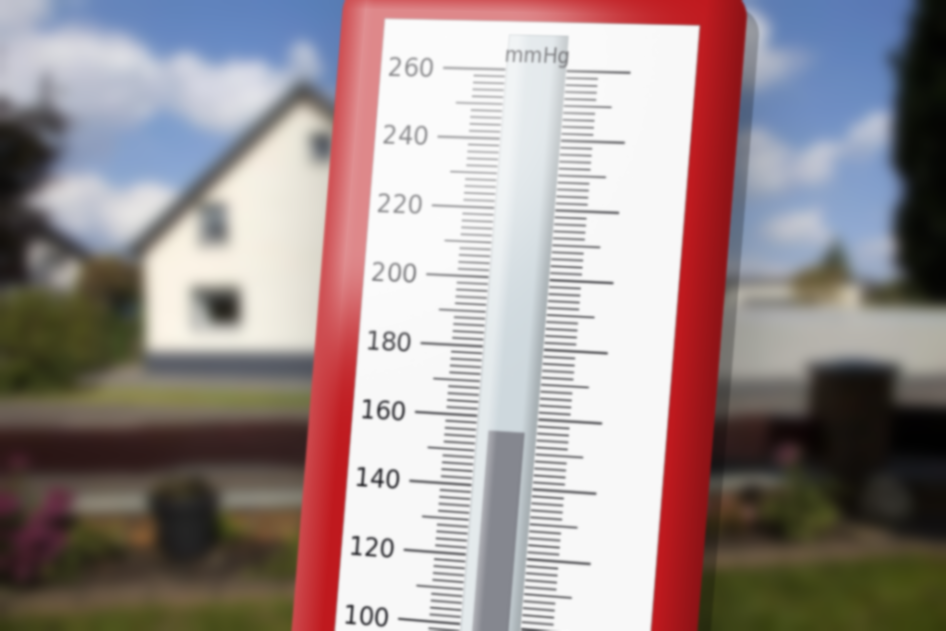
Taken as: 156 mmHg
